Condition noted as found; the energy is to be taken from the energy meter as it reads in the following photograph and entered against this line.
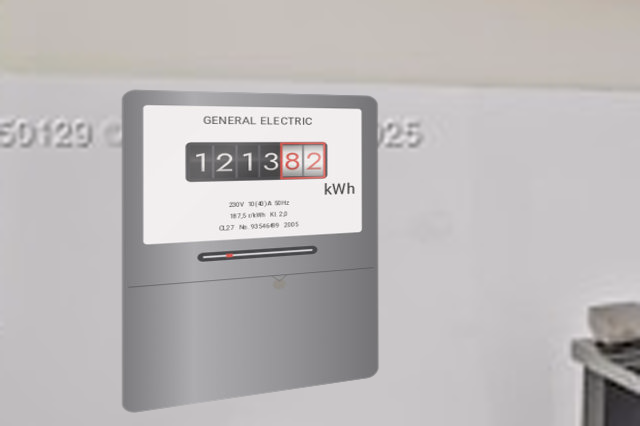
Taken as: 1213.82 kWh
